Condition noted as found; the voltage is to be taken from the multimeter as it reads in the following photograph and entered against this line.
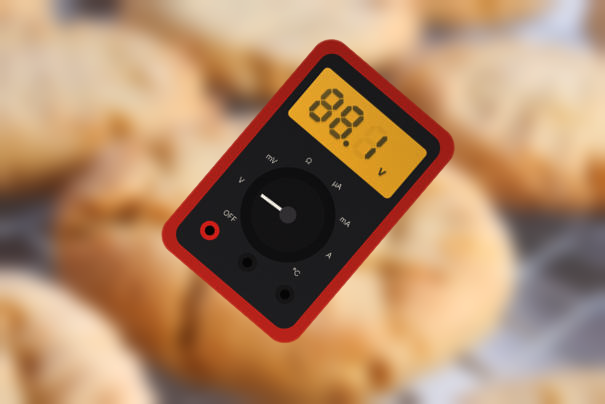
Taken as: 88.1 V
